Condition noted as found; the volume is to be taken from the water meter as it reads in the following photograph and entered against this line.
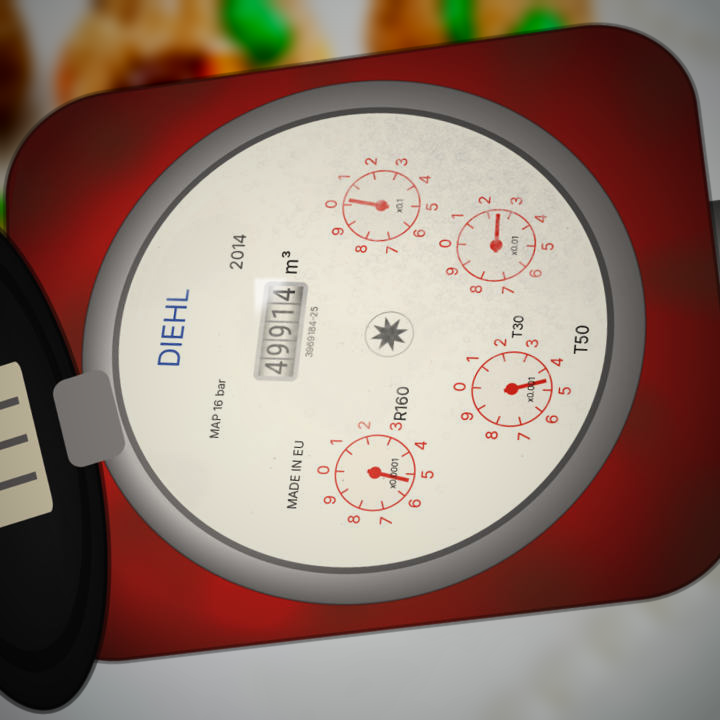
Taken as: 49914.0245 m³
